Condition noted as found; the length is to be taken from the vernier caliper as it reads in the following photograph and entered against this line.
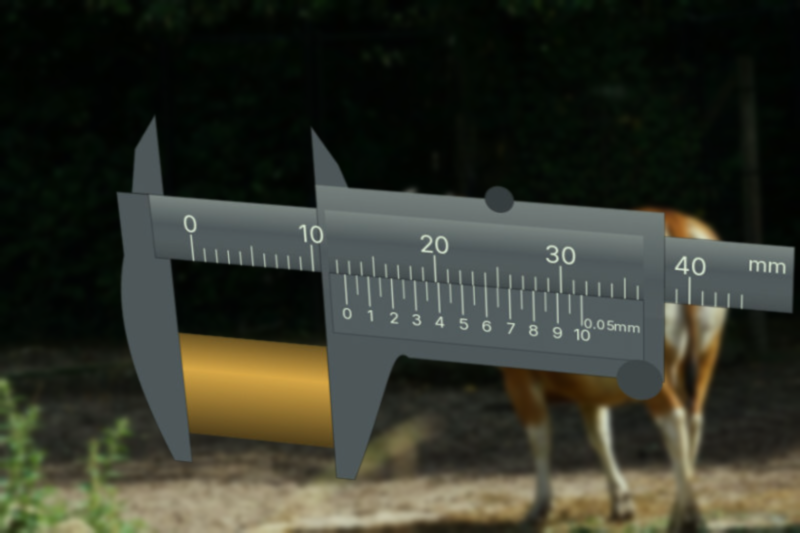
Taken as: 12.6 mm
